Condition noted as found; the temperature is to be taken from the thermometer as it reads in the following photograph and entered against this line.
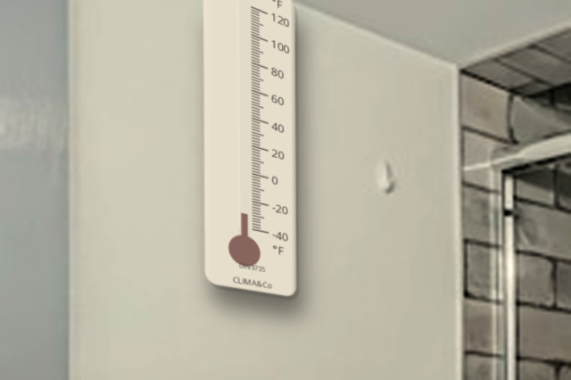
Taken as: -30 °F
